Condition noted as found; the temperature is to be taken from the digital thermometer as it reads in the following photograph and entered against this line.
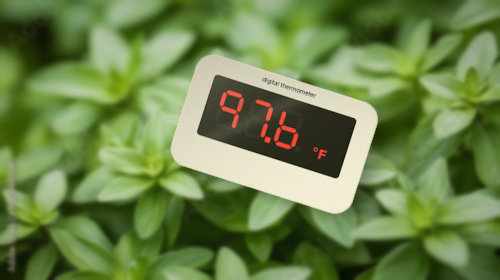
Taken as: 97.6 °F
